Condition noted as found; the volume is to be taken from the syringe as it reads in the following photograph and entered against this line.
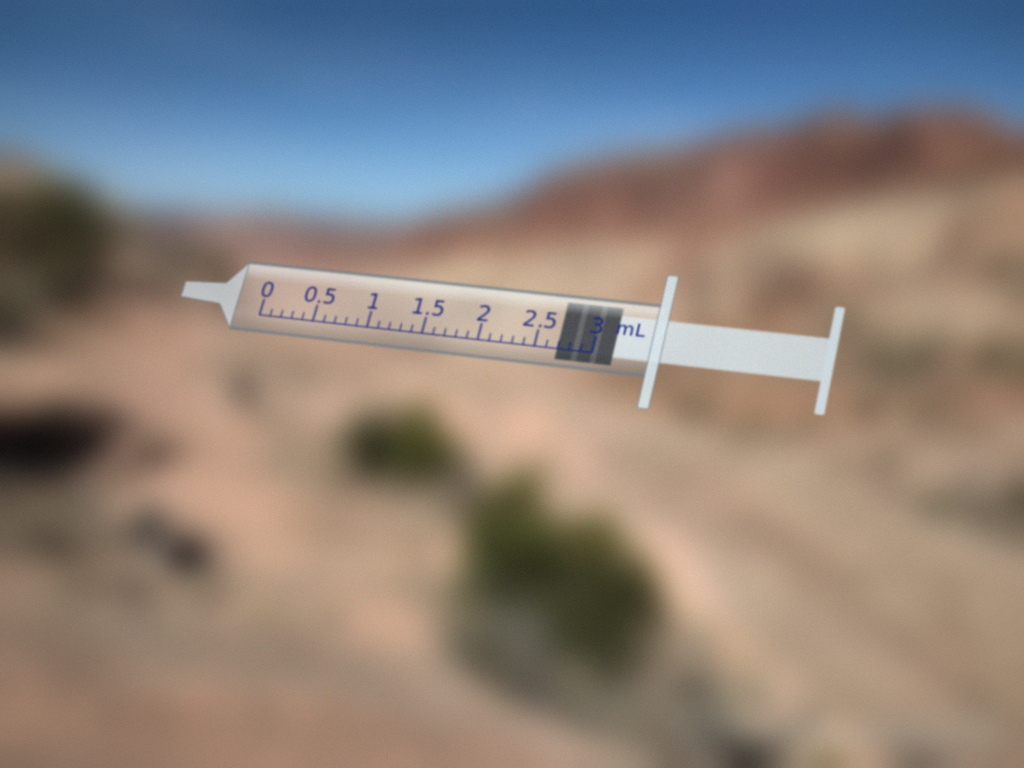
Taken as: 2.7 mL
